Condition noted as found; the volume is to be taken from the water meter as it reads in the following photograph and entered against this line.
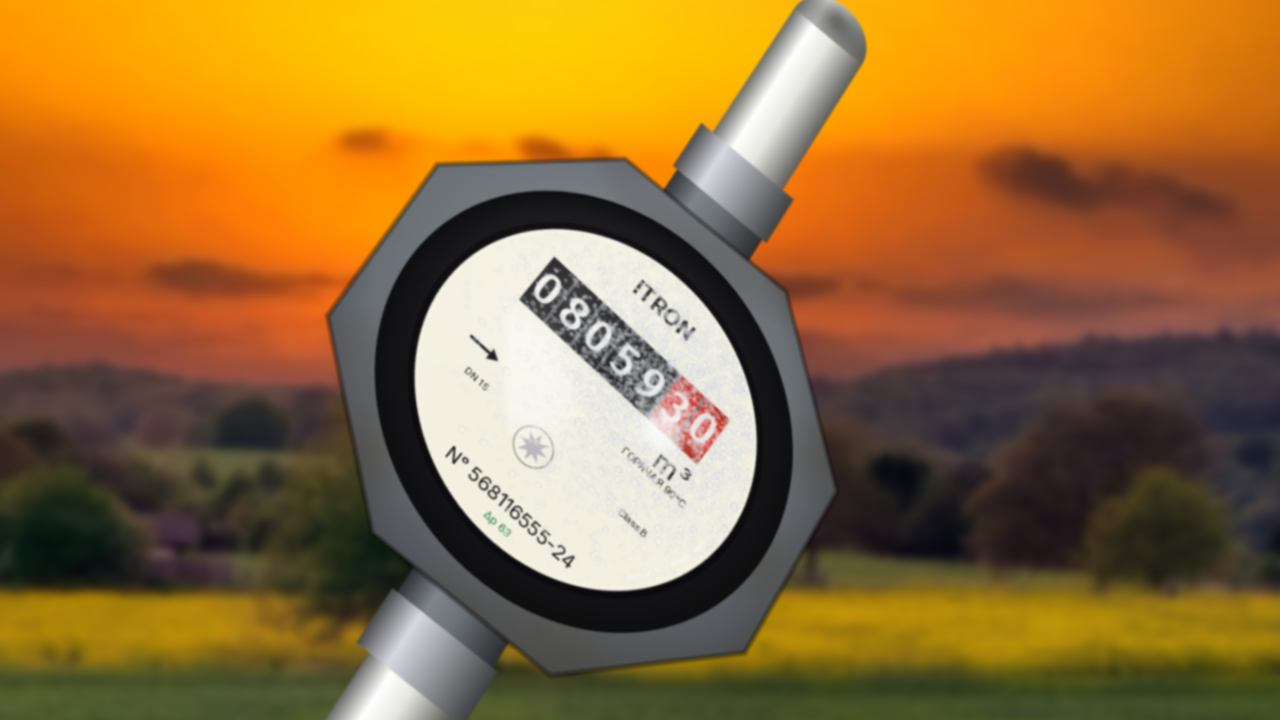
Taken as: 8059.30 m³
